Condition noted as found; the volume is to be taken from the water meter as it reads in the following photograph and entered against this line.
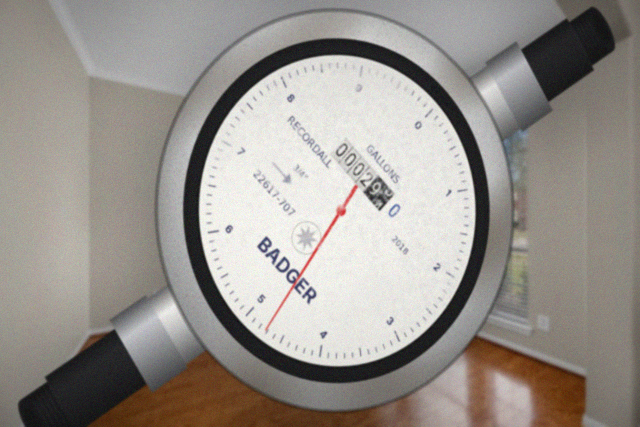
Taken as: 2934.7 gal
